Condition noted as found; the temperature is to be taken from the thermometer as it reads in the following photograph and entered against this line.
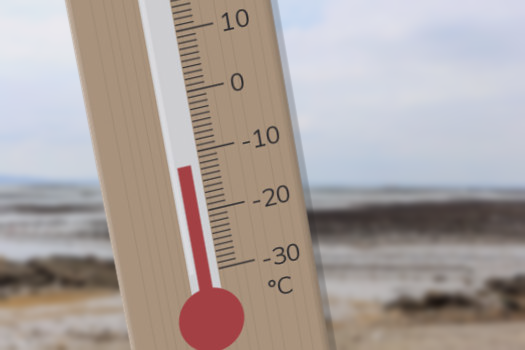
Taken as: -12 °C
